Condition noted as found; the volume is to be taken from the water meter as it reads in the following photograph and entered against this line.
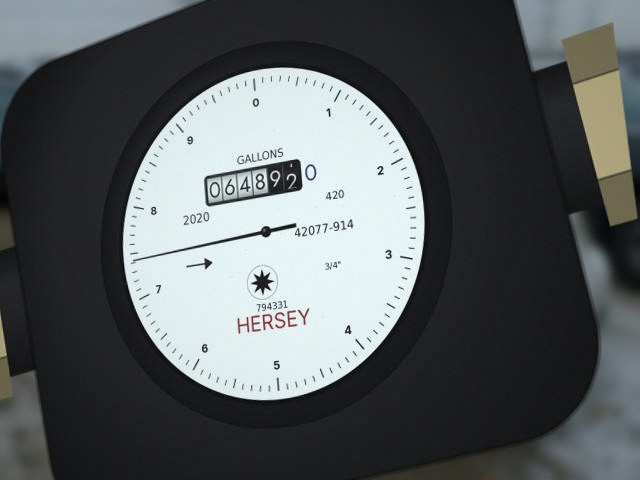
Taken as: 648917.4 gal
